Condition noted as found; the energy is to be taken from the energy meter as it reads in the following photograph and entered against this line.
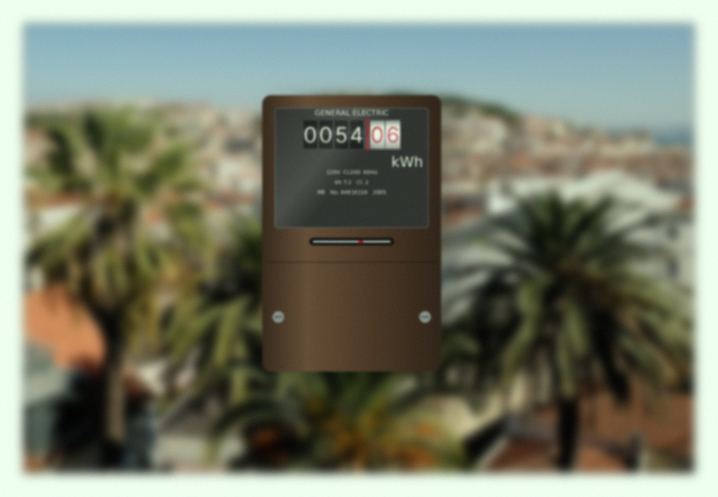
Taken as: 54.06 kWh
